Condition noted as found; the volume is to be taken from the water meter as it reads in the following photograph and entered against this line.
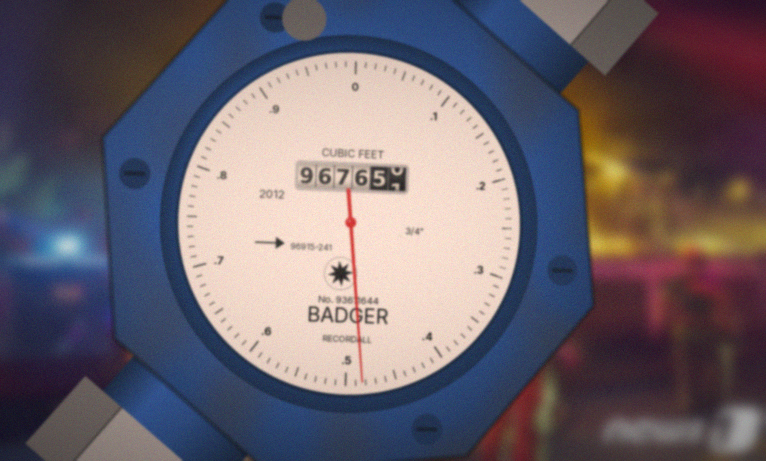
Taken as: 967650.48 ft³
